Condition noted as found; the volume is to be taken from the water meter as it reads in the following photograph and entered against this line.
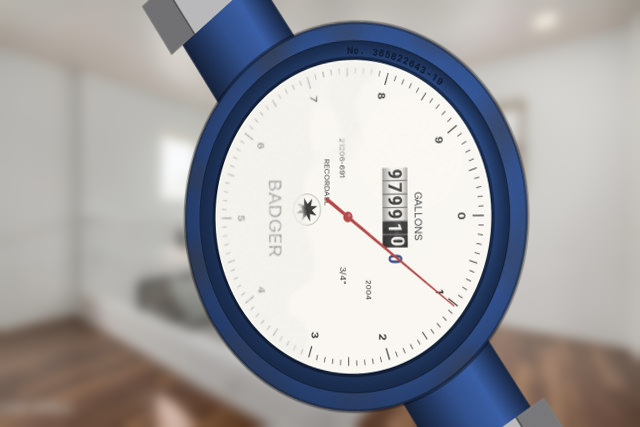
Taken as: 9799101.0 gal
